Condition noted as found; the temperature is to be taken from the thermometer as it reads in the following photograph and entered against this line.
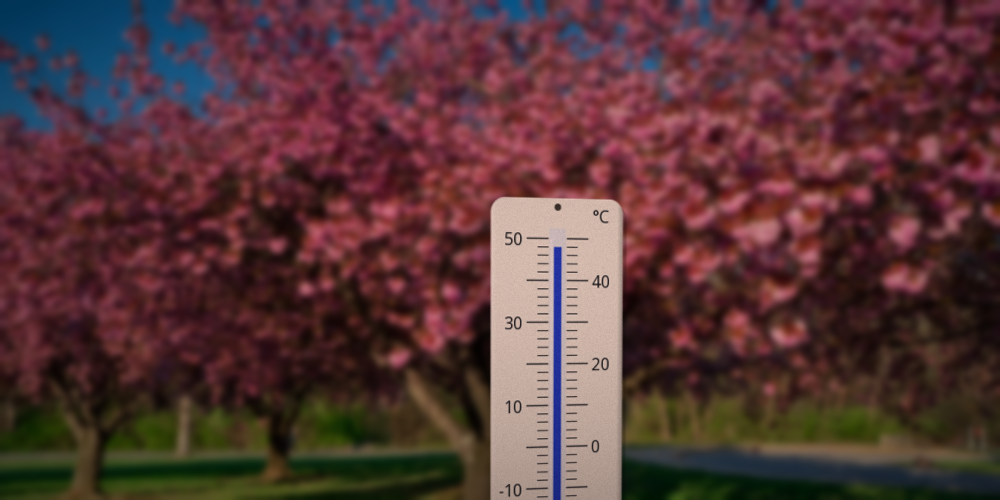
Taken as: 48 °C
